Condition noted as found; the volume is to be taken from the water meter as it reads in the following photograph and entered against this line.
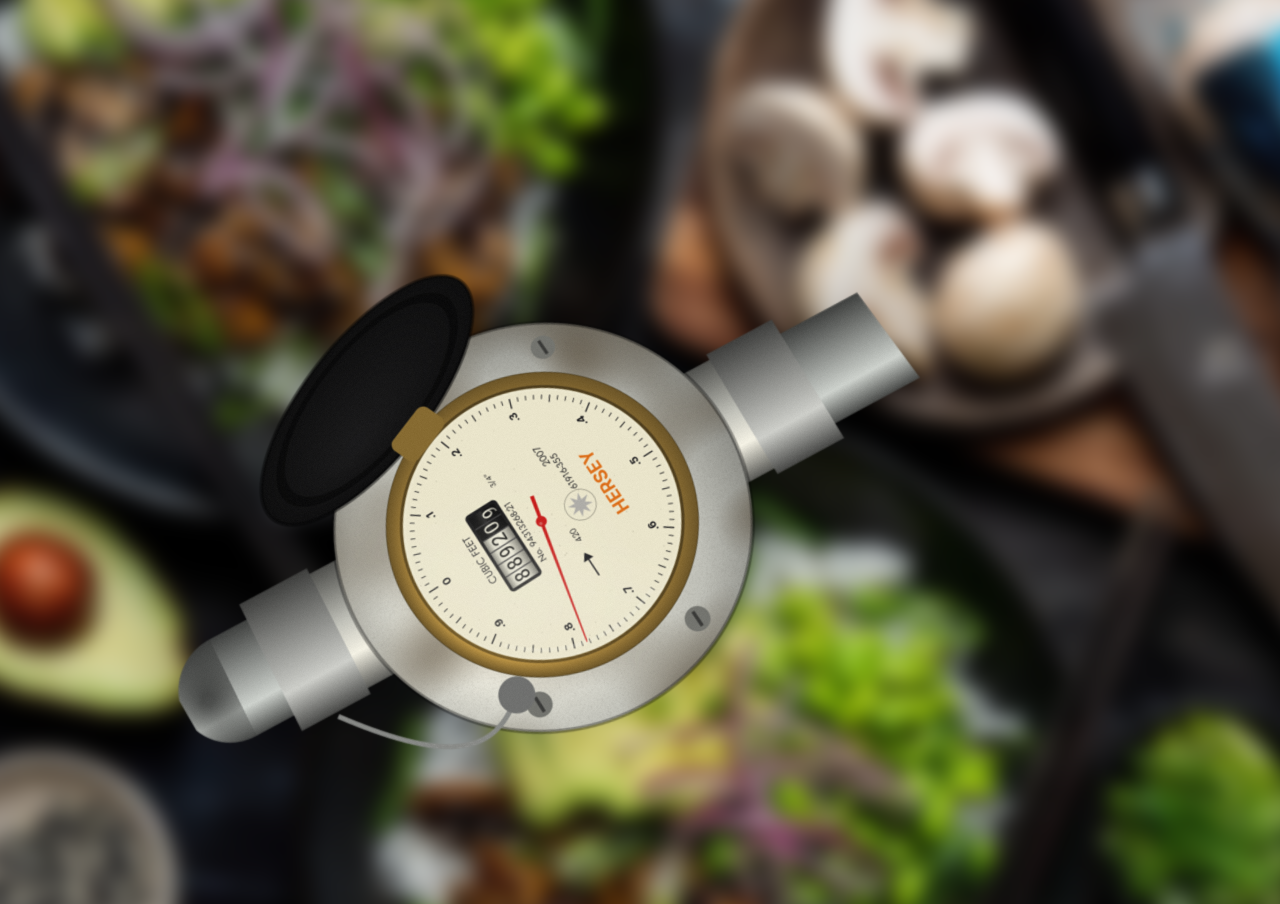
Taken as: 889208.78 ft³
